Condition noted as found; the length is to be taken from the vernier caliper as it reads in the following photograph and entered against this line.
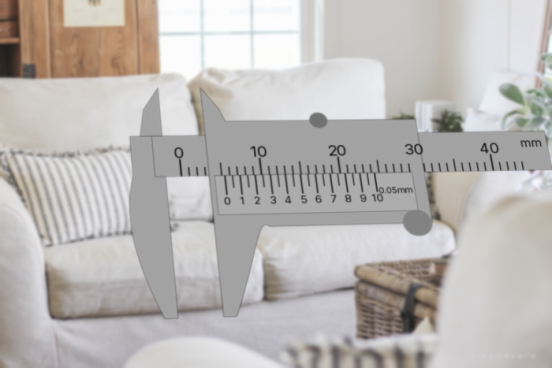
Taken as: 5.4 mm
